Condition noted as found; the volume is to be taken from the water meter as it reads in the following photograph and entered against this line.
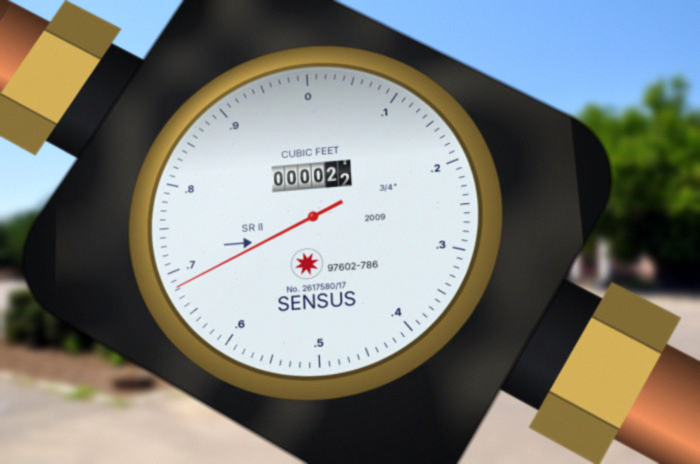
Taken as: 21.68 ft³
